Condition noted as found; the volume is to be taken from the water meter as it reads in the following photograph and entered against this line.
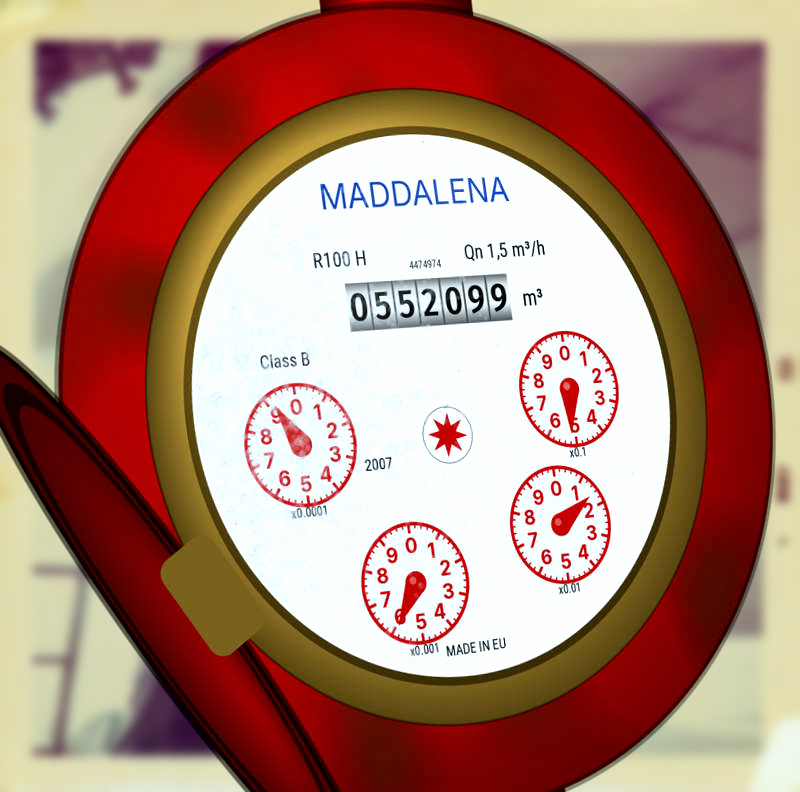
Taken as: 552099.5159 m³
